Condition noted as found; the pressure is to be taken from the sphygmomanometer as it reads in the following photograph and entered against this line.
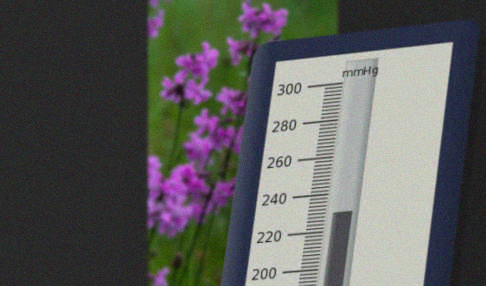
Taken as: 230 mmHg
